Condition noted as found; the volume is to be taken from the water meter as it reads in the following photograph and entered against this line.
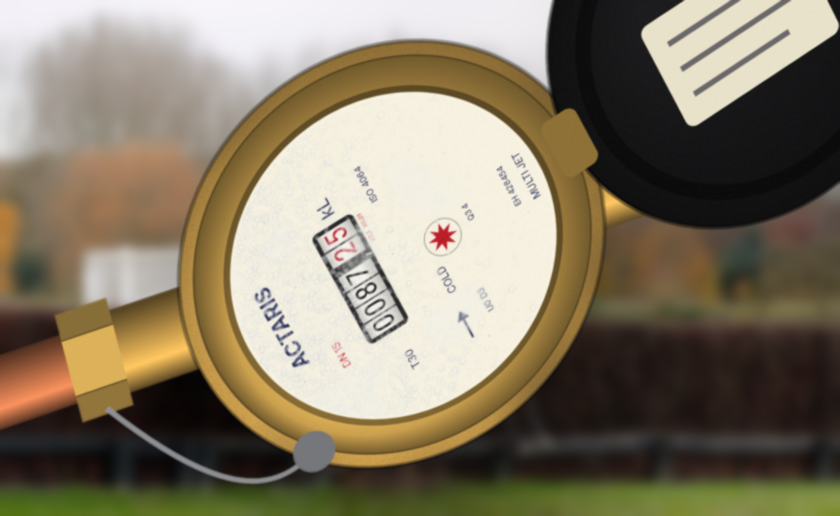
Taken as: 87.25 kL
